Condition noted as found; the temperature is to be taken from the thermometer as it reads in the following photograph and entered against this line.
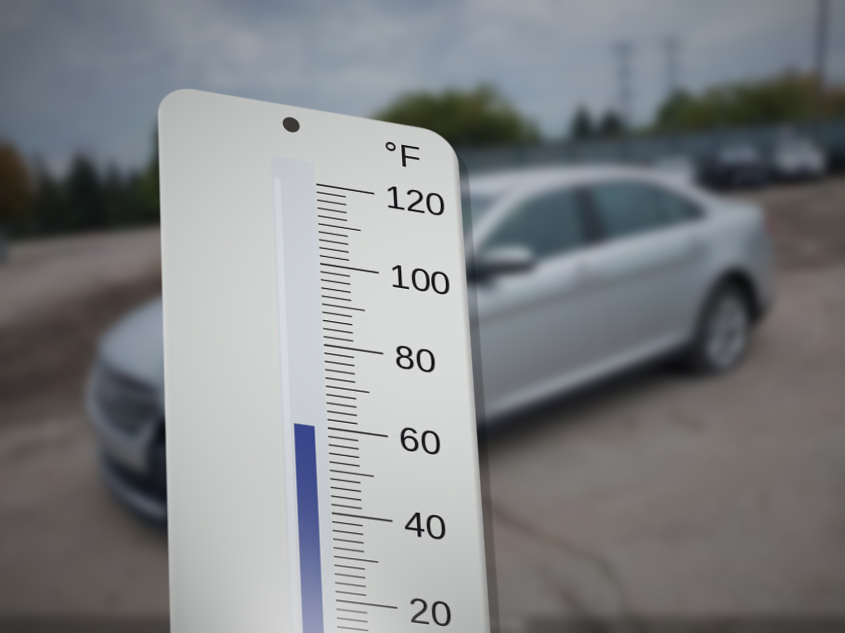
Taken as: 60 °F
